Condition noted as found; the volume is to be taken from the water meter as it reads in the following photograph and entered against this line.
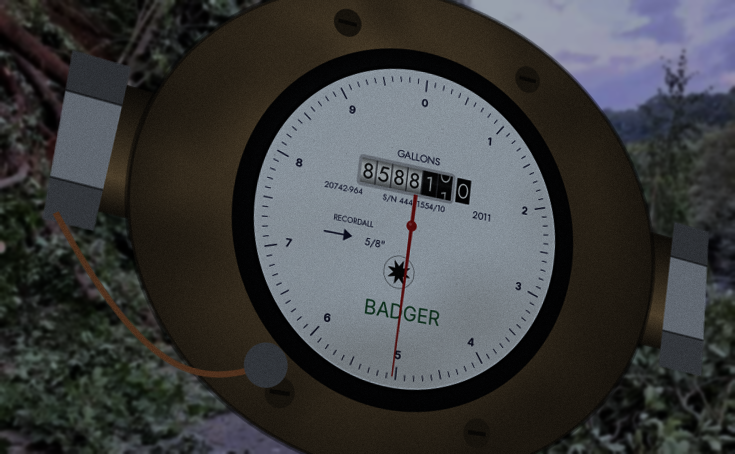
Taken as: 8588105.0 gal
